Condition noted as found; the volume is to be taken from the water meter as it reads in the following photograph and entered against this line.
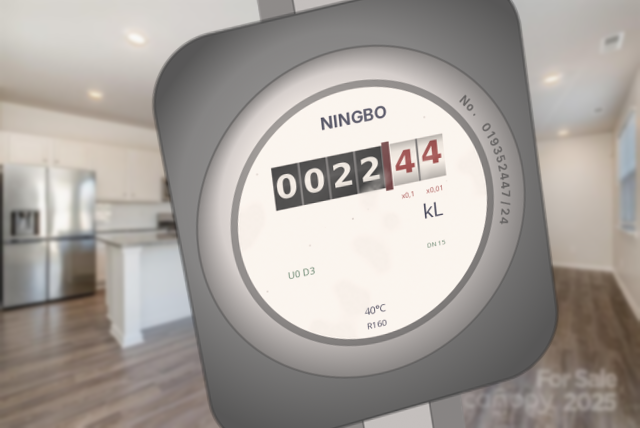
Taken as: 22.44 kL
